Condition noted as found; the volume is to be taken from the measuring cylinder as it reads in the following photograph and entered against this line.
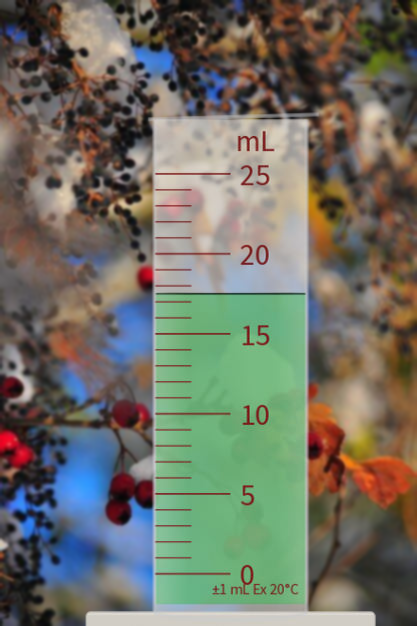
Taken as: 17.5 mL
